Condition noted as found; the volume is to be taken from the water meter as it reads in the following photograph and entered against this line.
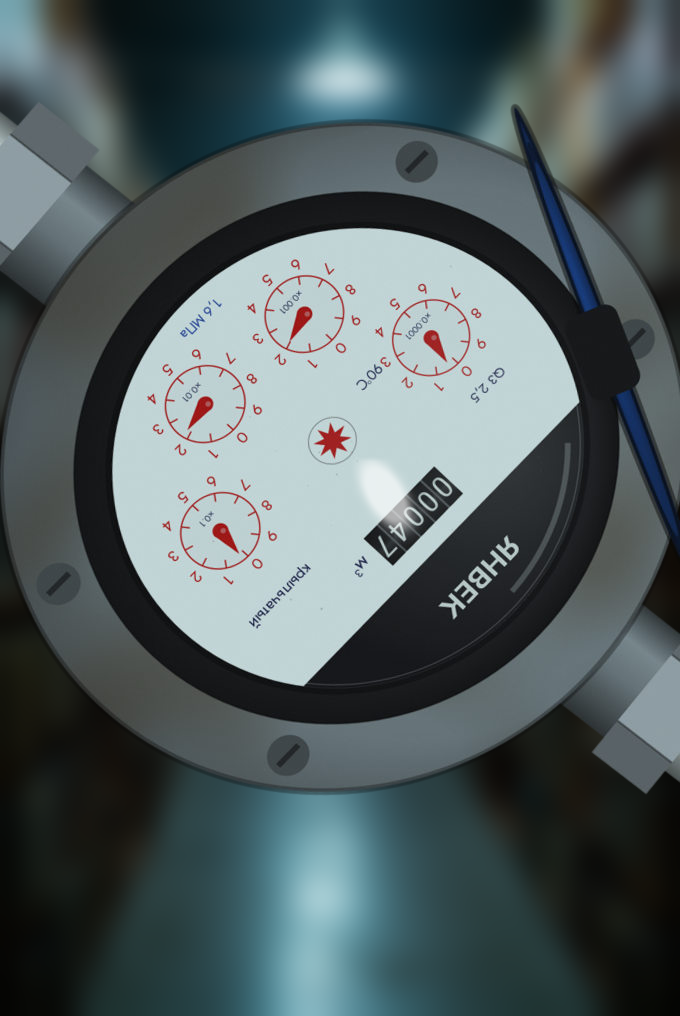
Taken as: 47.0220 m³
